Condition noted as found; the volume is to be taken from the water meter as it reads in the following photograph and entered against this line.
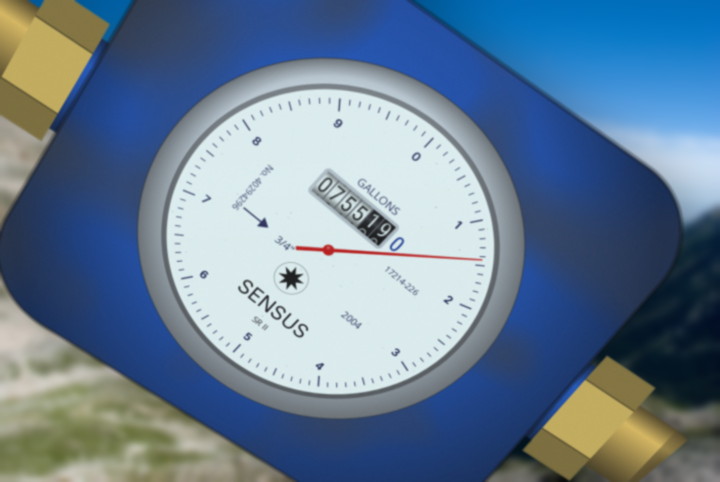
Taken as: 755191.4 gal
